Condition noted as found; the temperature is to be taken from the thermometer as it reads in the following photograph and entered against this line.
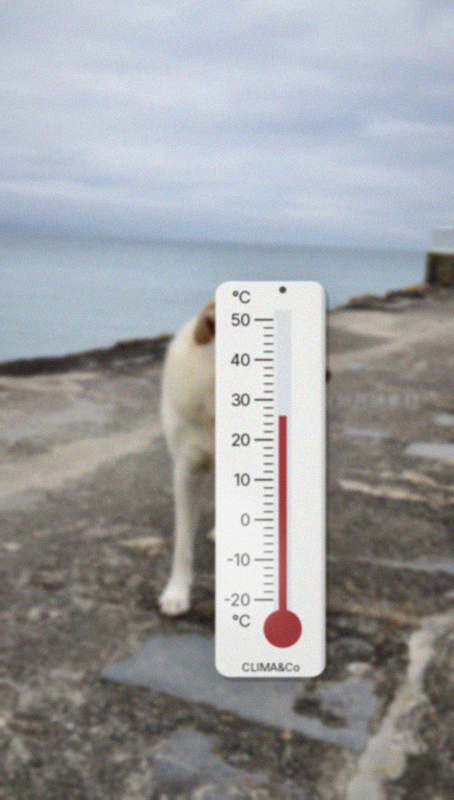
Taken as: 26 °C
